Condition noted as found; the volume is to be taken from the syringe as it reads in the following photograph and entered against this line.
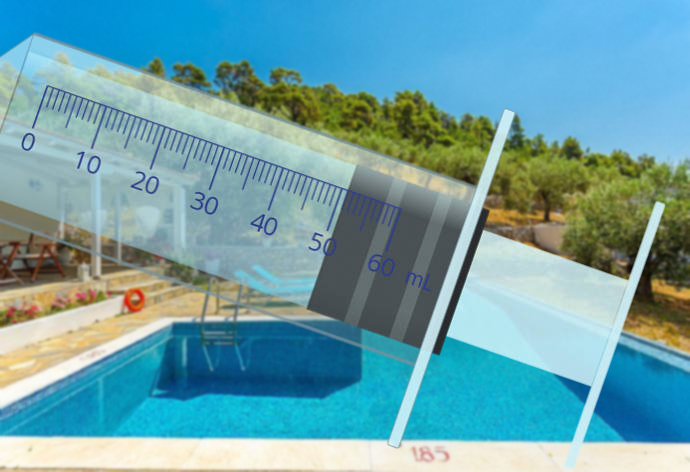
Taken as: 51 mL
